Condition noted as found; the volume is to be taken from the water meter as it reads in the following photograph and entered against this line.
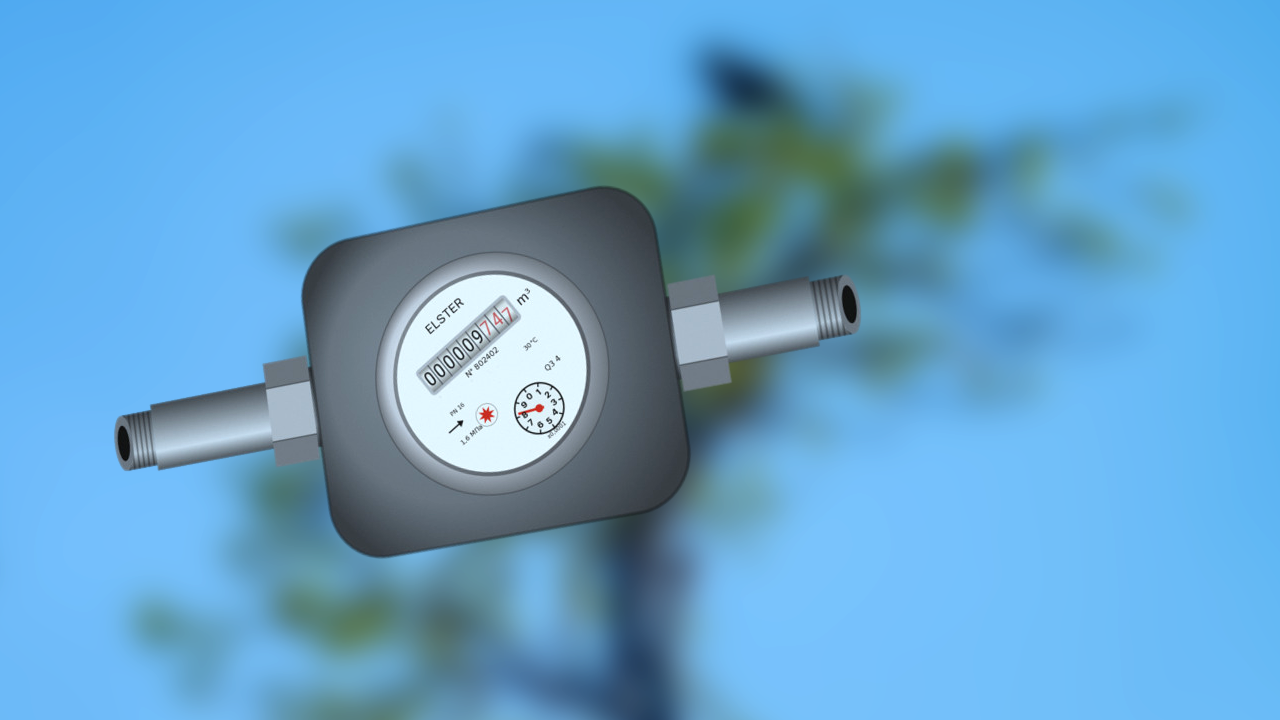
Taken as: 9.7468 m³
